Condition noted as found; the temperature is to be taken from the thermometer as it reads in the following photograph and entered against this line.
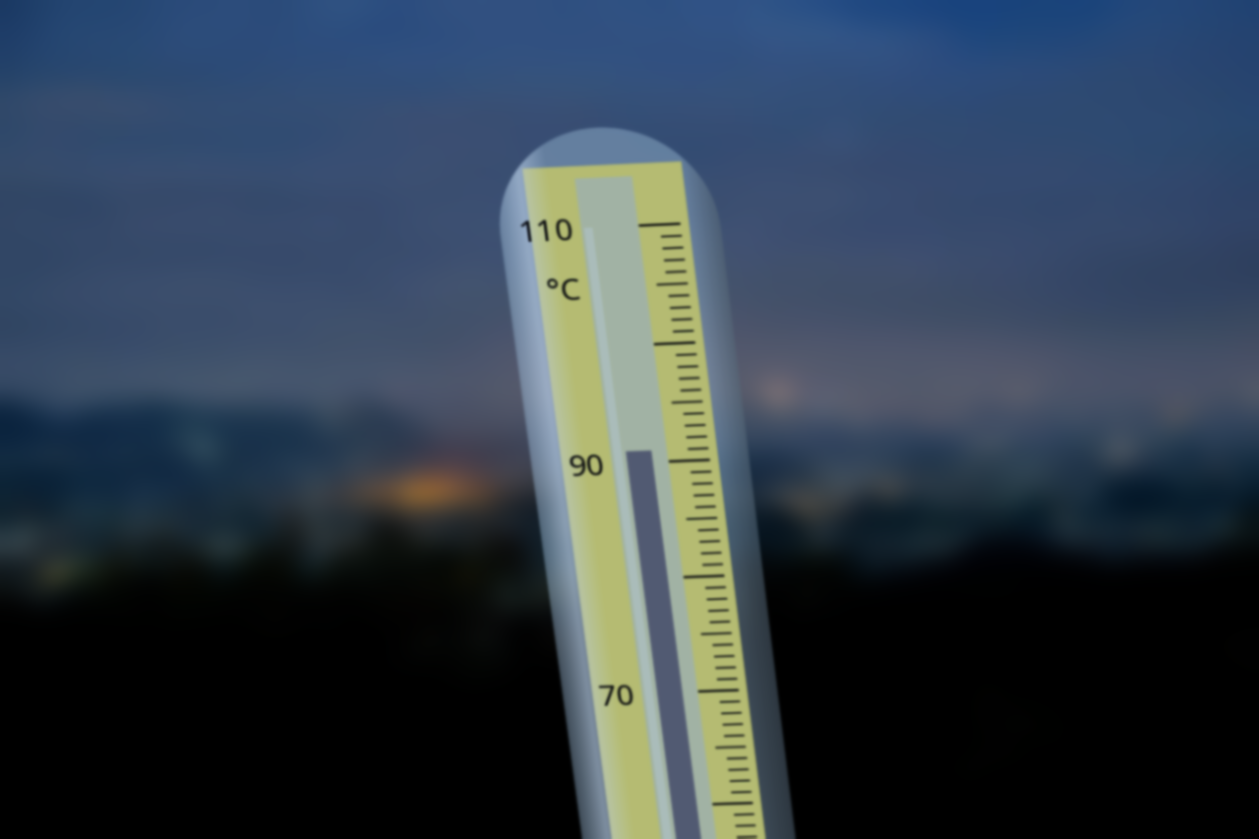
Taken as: 91 °C
